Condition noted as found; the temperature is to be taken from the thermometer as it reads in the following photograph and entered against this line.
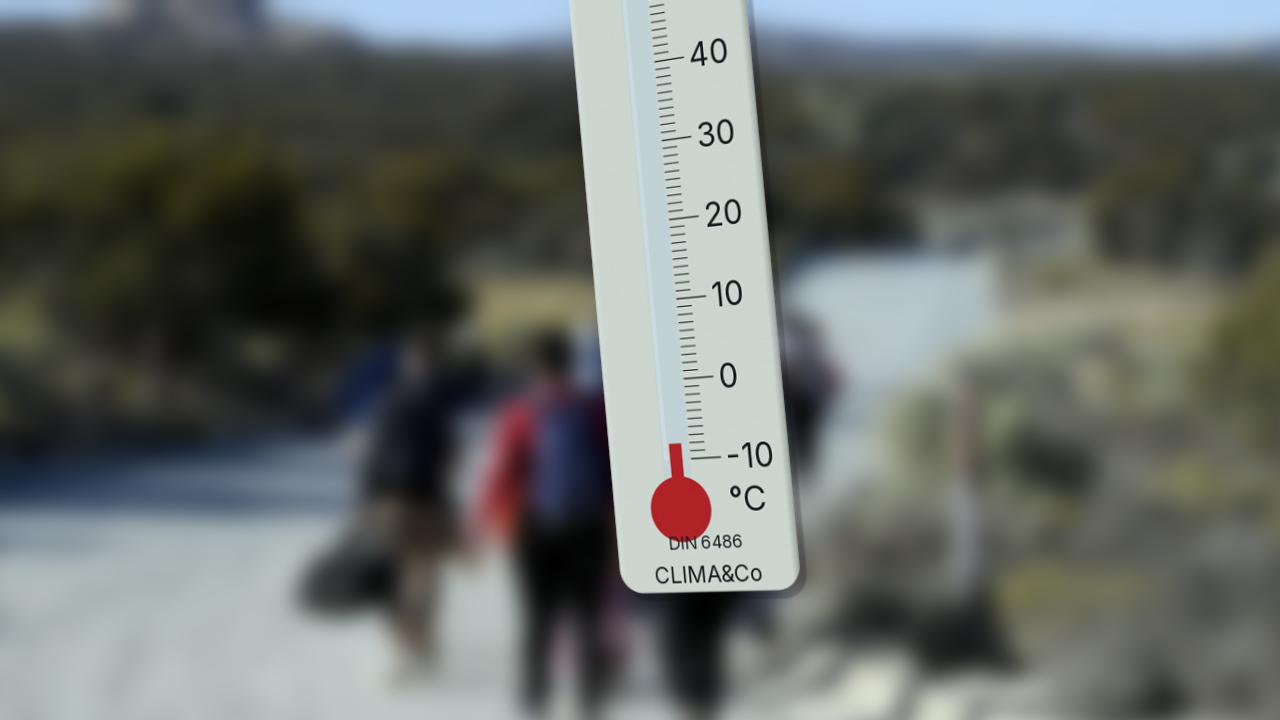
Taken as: -8 °C
